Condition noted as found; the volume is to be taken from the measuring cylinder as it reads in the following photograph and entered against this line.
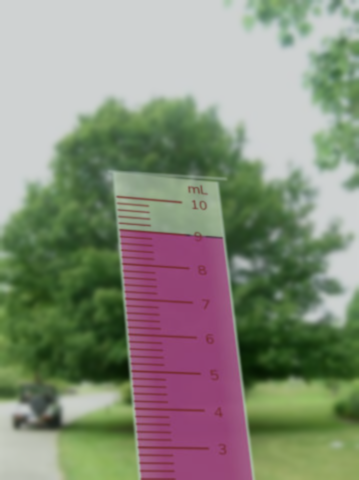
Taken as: 9 mL
